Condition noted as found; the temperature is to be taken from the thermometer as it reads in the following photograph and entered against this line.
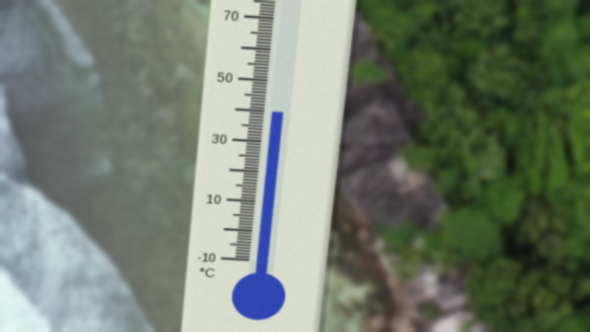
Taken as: 40 °C
